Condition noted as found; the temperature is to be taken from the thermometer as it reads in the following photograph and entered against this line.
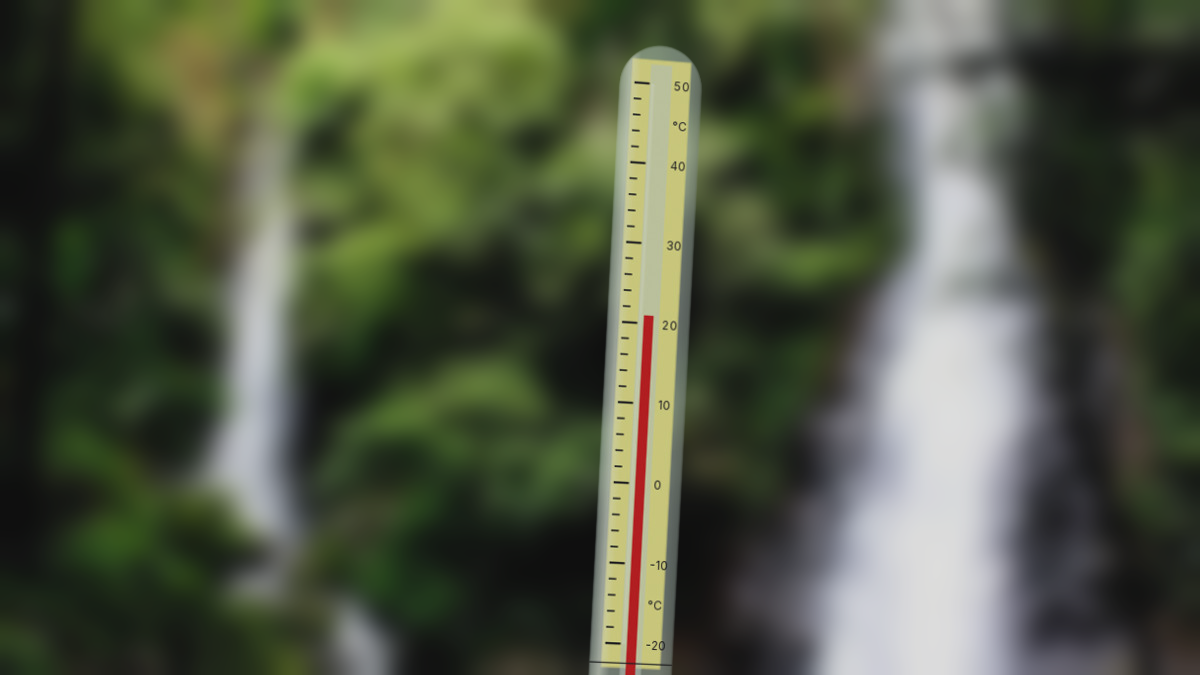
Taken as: 21 °C
